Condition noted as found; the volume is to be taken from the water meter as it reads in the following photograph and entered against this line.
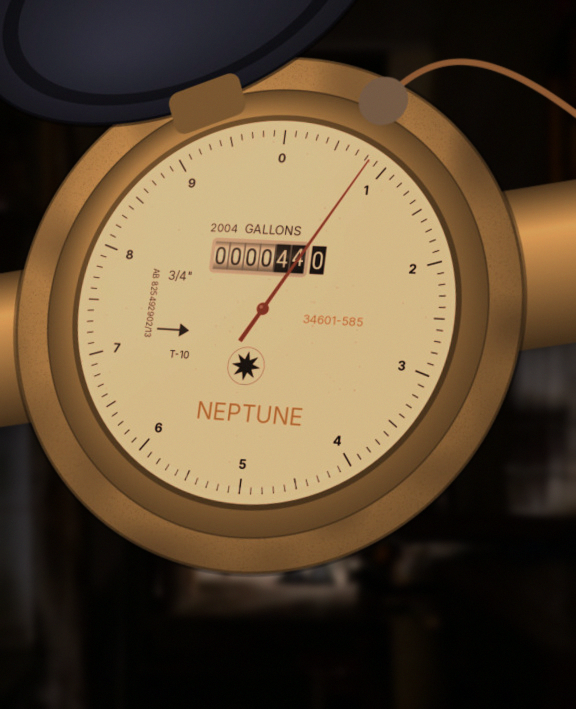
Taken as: 440.8 gal
